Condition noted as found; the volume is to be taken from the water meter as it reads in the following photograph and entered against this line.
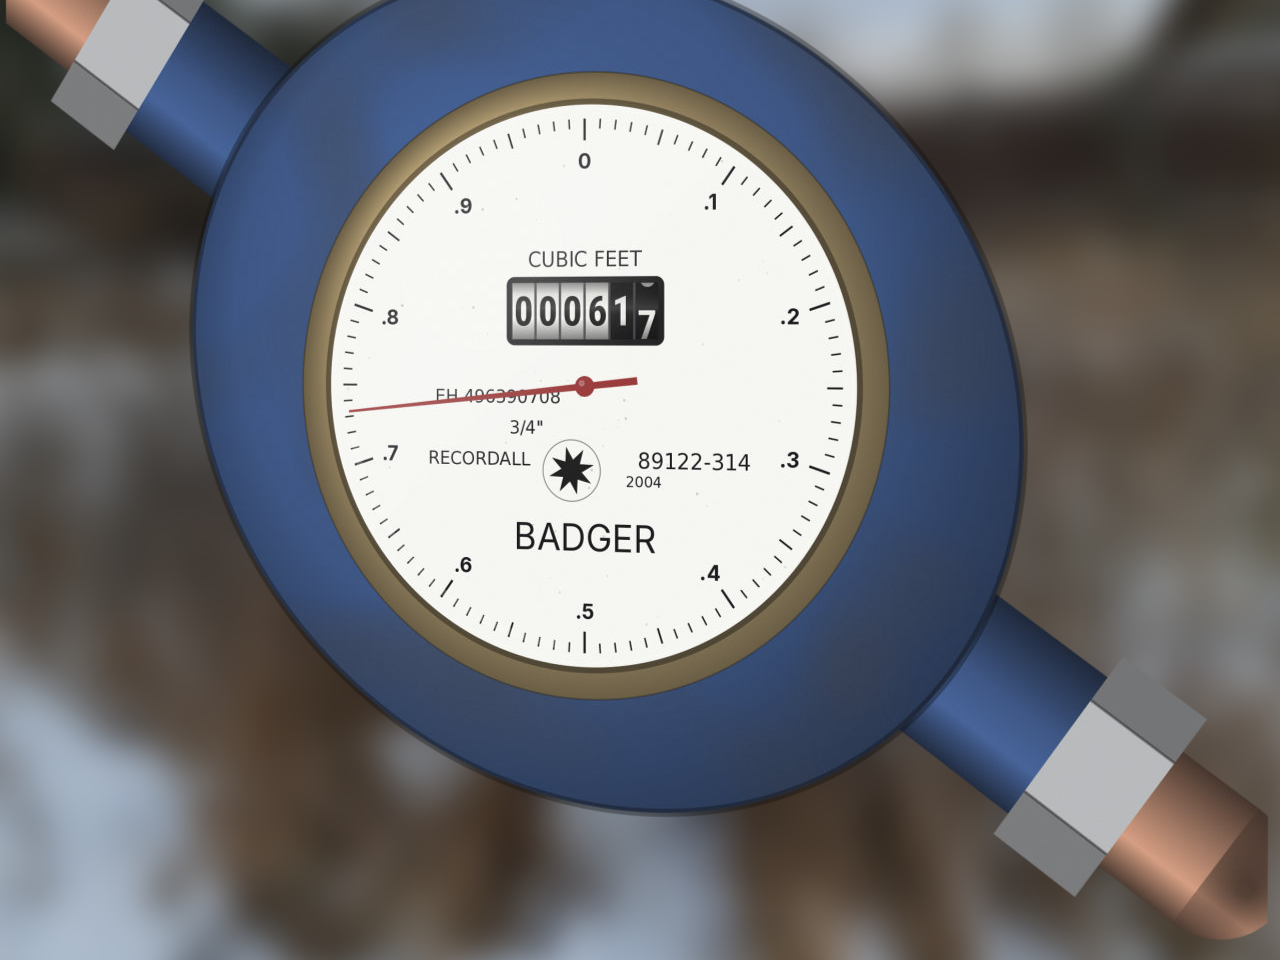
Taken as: 616.73 ft³
